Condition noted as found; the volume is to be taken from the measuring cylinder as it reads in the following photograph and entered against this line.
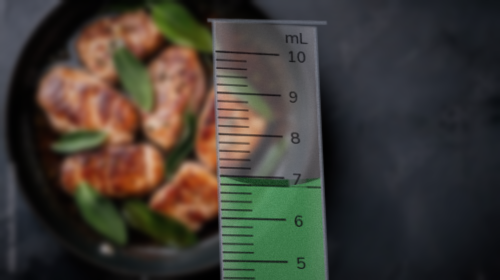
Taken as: 6.8 mL
